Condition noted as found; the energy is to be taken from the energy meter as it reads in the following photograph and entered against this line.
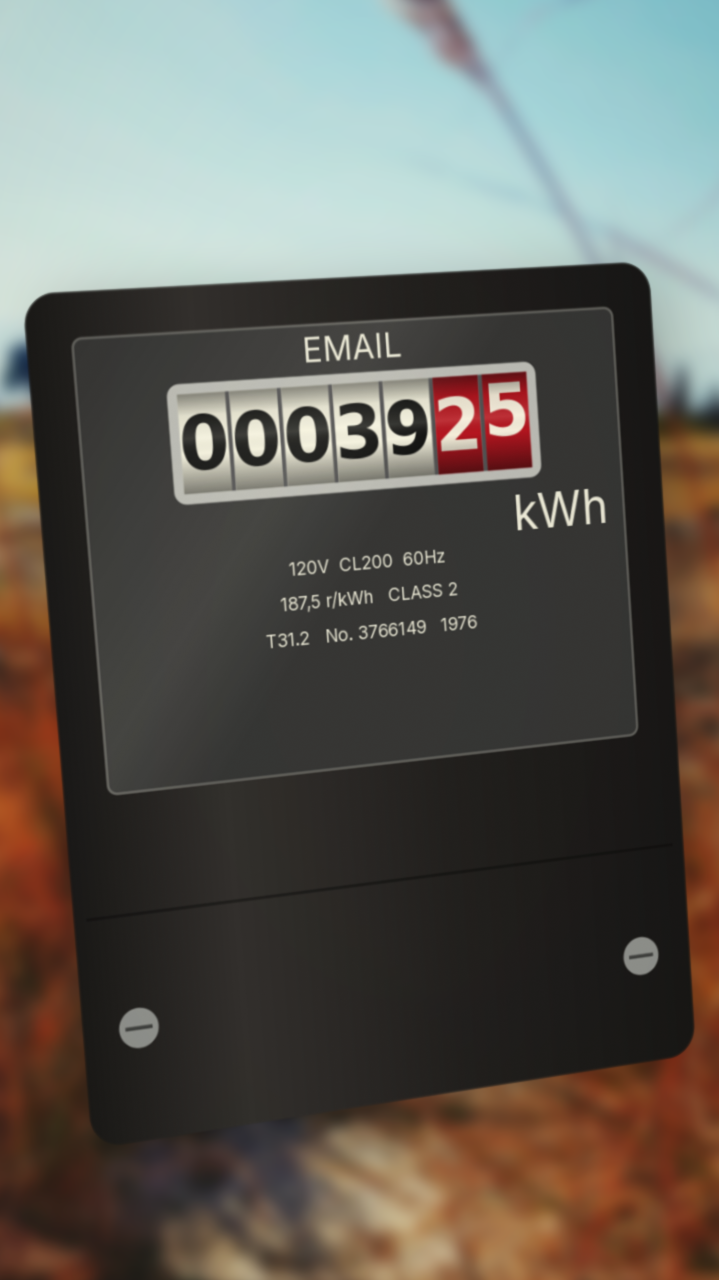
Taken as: 39.25 kWh
